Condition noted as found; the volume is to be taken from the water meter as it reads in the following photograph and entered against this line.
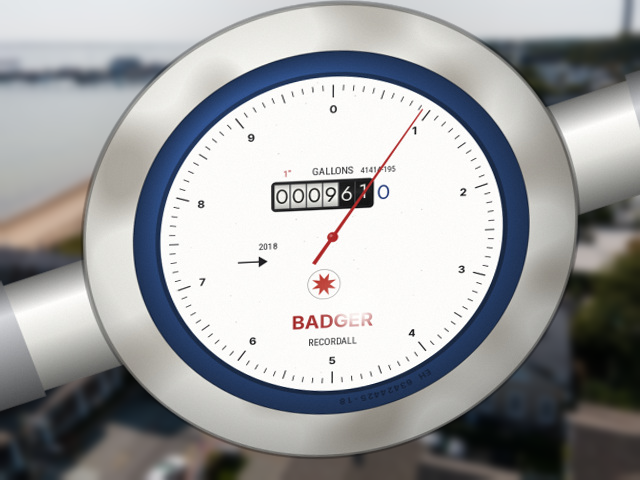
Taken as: 9610.9 gal
